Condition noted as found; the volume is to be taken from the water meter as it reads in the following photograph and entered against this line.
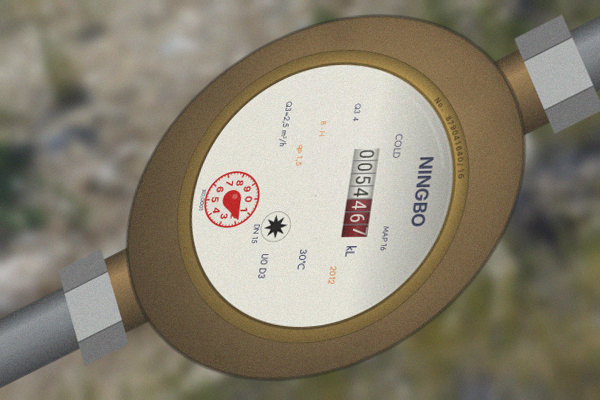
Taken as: 54.4671 kL
